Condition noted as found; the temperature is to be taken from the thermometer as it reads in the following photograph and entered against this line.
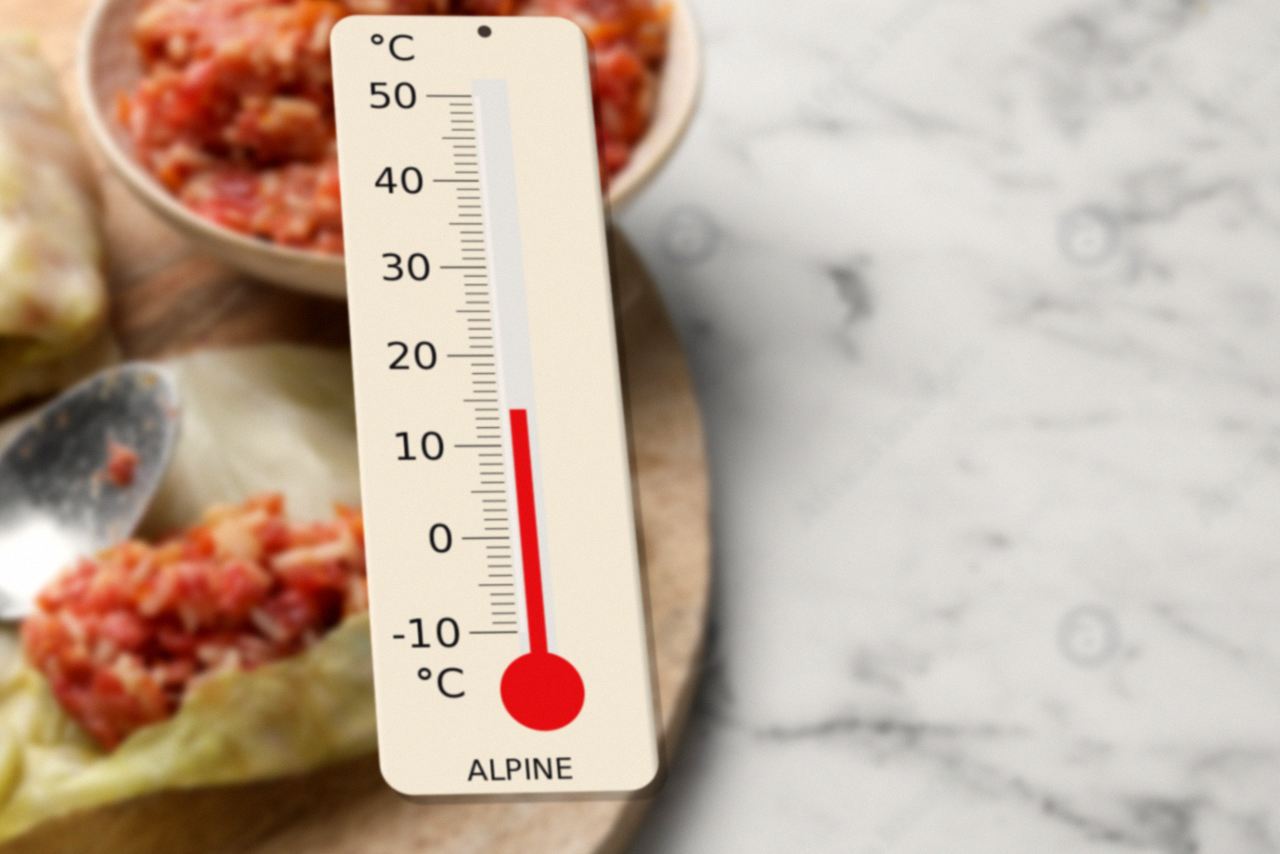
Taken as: 14 °C
